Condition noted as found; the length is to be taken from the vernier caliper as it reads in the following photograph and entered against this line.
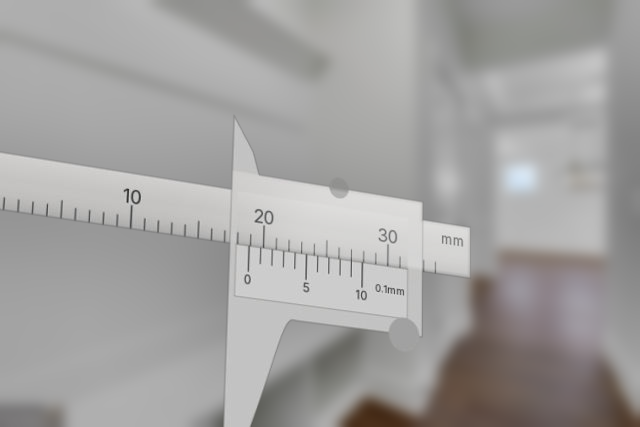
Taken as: 18.9 mm
